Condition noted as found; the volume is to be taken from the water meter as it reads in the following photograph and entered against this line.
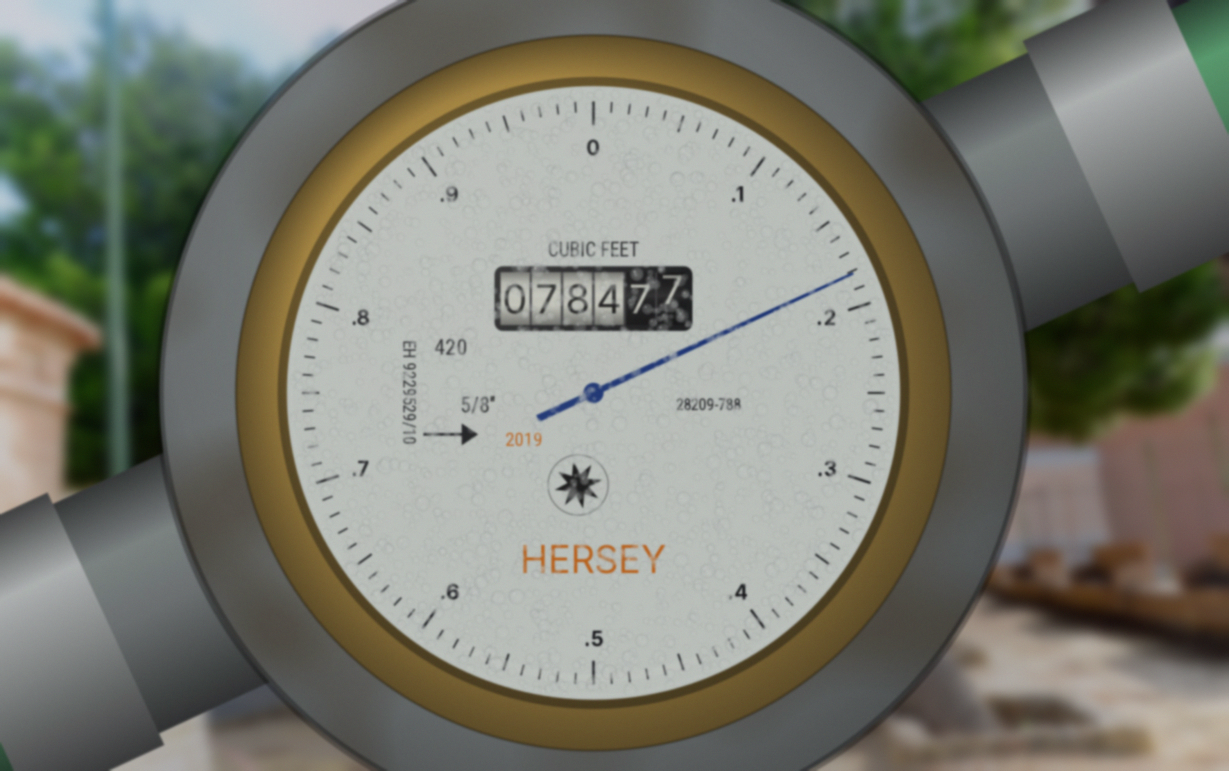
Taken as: 78477.18 ft³
